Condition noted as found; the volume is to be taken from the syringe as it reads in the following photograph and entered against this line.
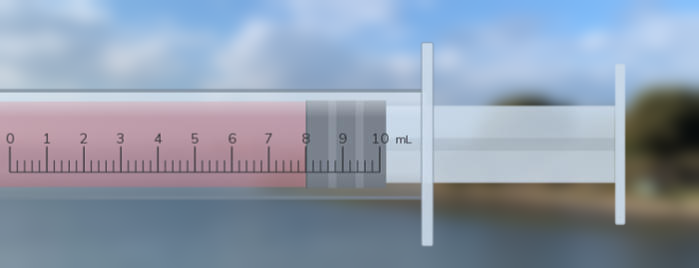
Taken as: 8 mL
